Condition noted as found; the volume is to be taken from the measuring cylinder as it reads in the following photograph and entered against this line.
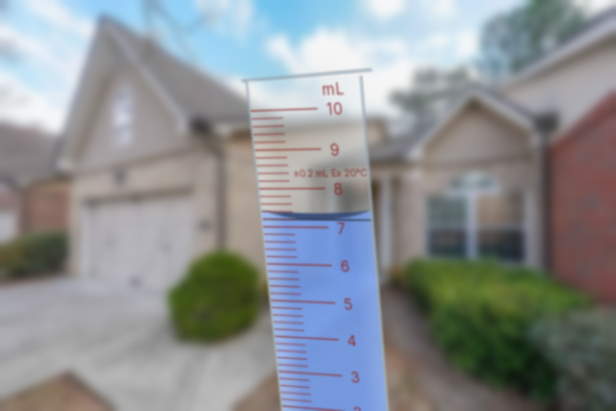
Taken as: 7.2 mL
